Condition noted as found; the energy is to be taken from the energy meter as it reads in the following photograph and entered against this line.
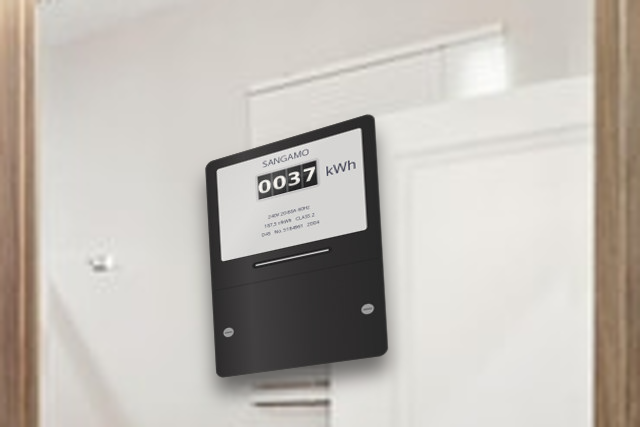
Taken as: 37 kWh
